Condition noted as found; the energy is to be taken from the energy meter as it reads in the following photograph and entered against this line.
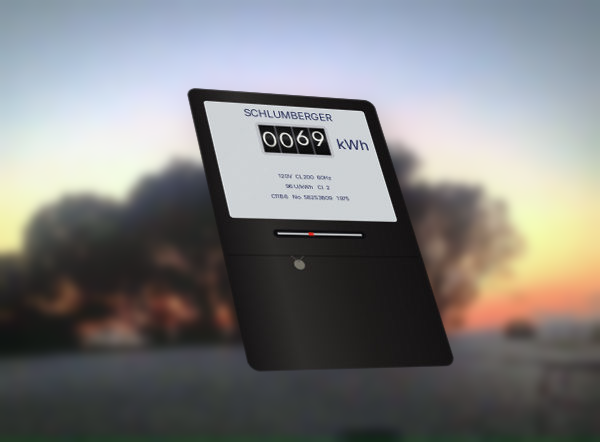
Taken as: 69 kWh
